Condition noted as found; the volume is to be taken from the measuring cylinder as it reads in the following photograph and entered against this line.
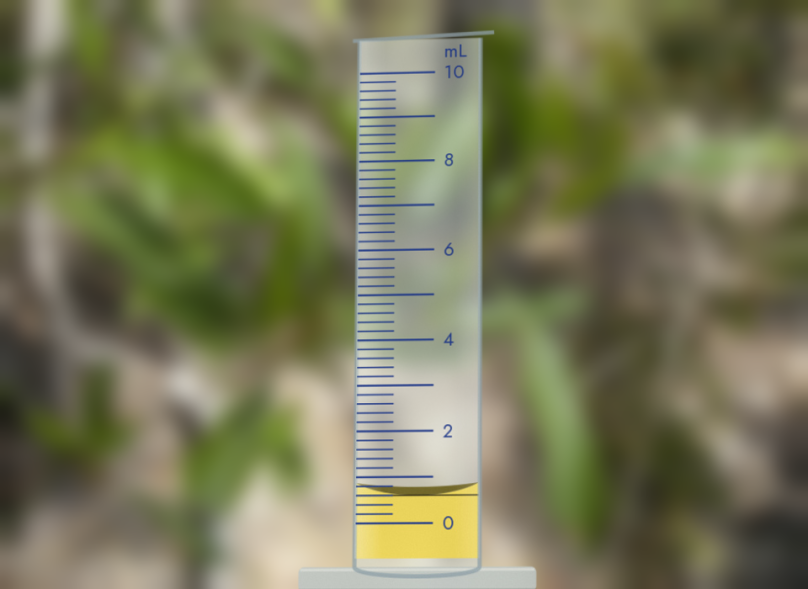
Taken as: 0.6 mL
